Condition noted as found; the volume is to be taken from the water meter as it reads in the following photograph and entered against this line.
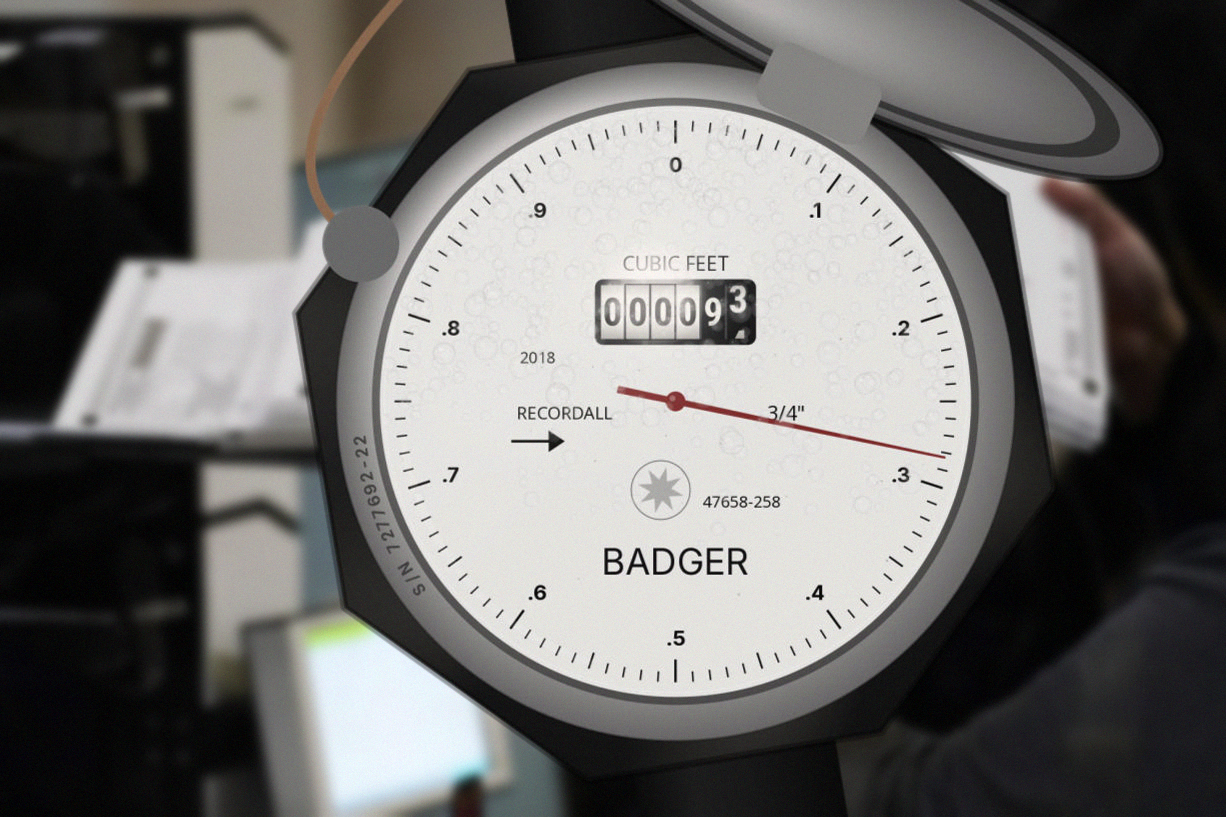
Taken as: 93.28 ft³
